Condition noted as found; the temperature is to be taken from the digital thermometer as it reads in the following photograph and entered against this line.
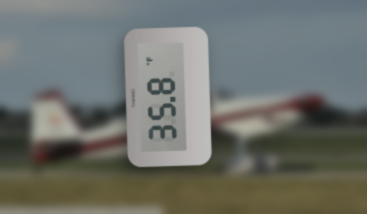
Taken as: 35.8 °F
